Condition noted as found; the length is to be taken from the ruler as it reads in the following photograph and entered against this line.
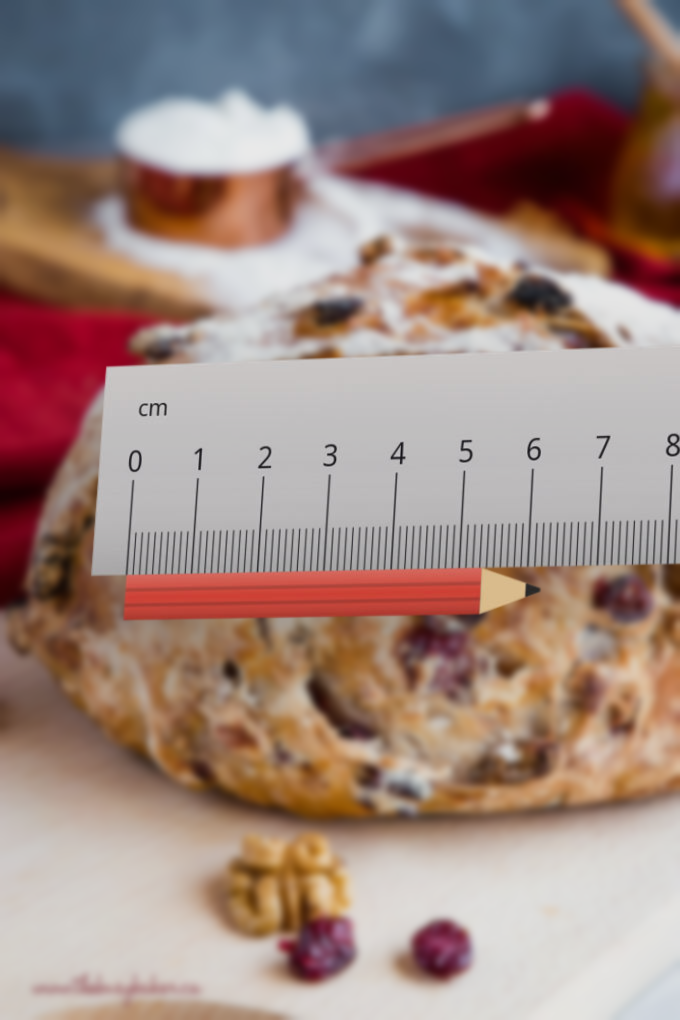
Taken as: 6.2 cm
